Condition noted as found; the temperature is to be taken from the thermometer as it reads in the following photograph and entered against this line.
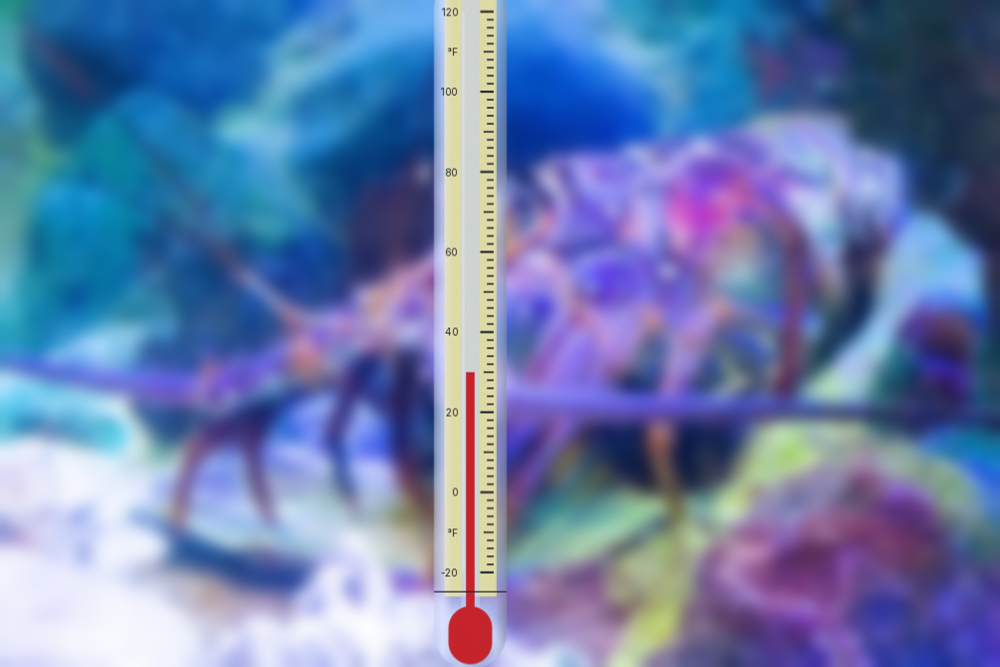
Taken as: 30 °F
